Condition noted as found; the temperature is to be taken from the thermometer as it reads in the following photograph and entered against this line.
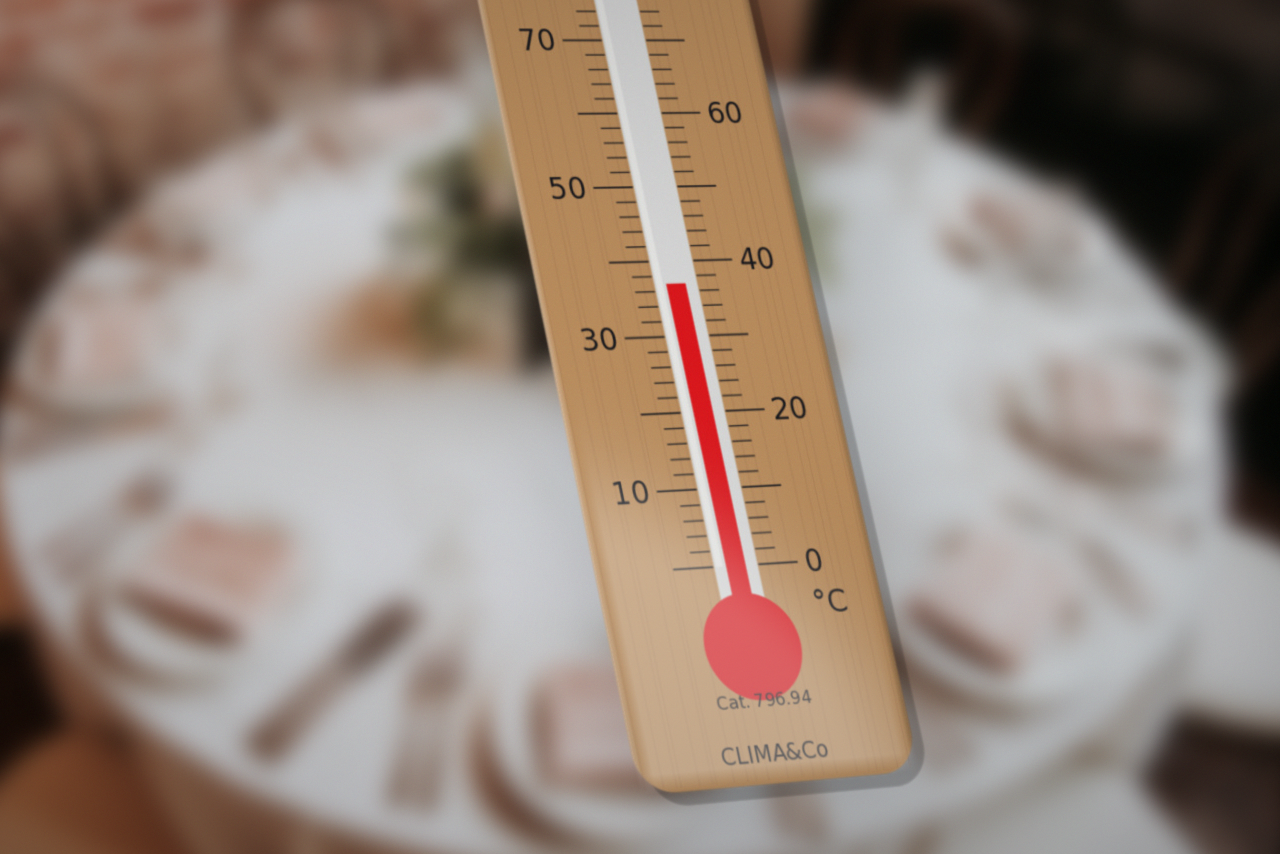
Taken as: 37 °C
